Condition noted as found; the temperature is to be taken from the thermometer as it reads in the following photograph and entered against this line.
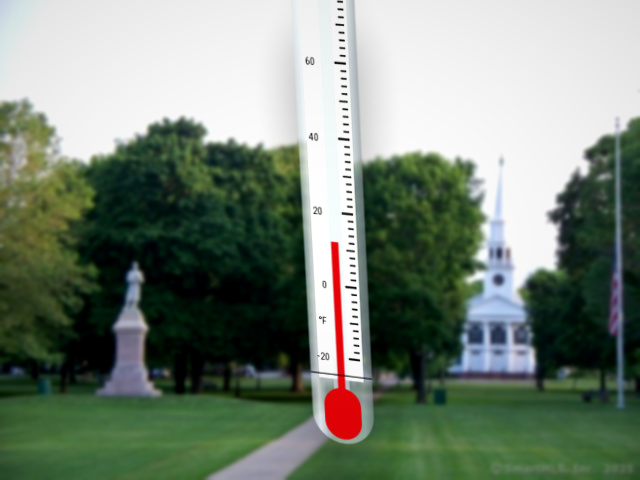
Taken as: 12 °F
